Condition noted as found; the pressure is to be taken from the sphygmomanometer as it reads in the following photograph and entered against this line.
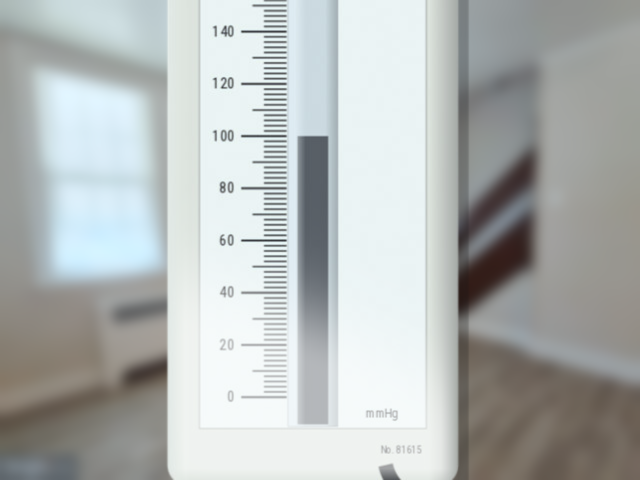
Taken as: 100 mmHg
